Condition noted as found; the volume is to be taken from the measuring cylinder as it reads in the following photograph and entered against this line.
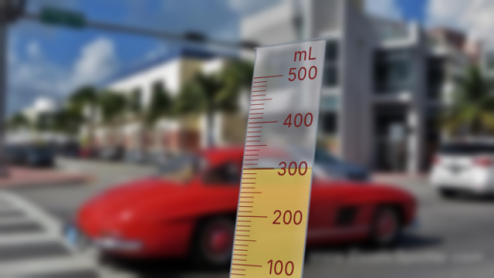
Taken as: 300 mL
